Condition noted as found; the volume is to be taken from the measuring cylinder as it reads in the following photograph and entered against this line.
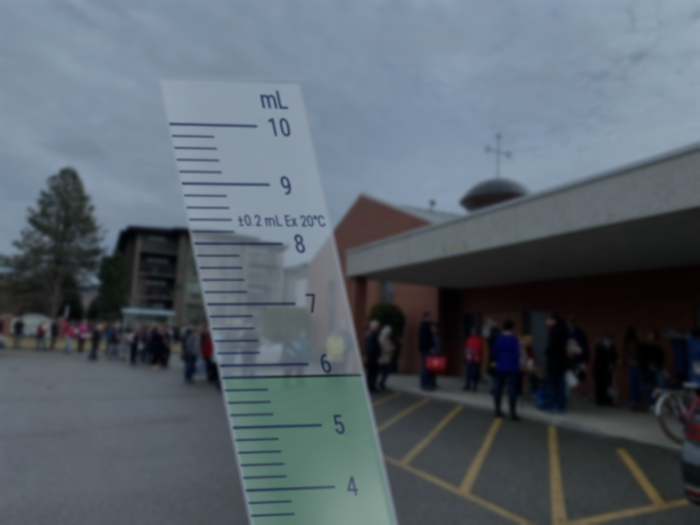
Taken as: 5.8 mL
